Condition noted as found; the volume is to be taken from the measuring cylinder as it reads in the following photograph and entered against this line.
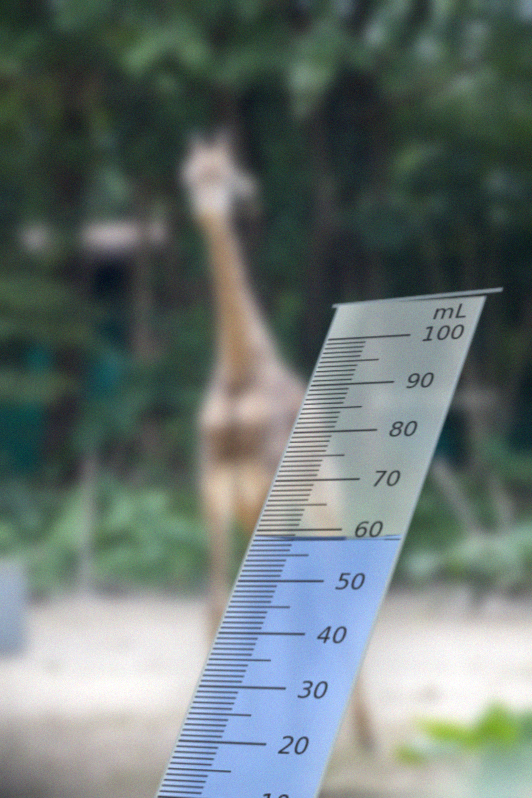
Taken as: 58 mL
